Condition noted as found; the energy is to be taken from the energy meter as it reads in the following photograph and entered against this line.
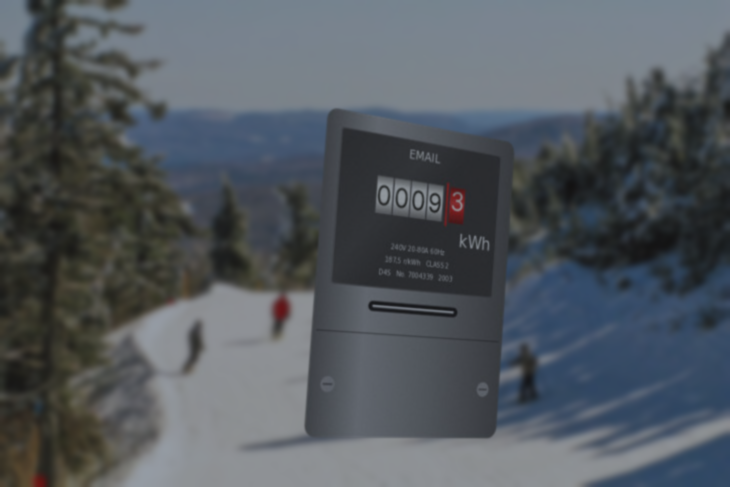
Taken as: 9.3 kWh
